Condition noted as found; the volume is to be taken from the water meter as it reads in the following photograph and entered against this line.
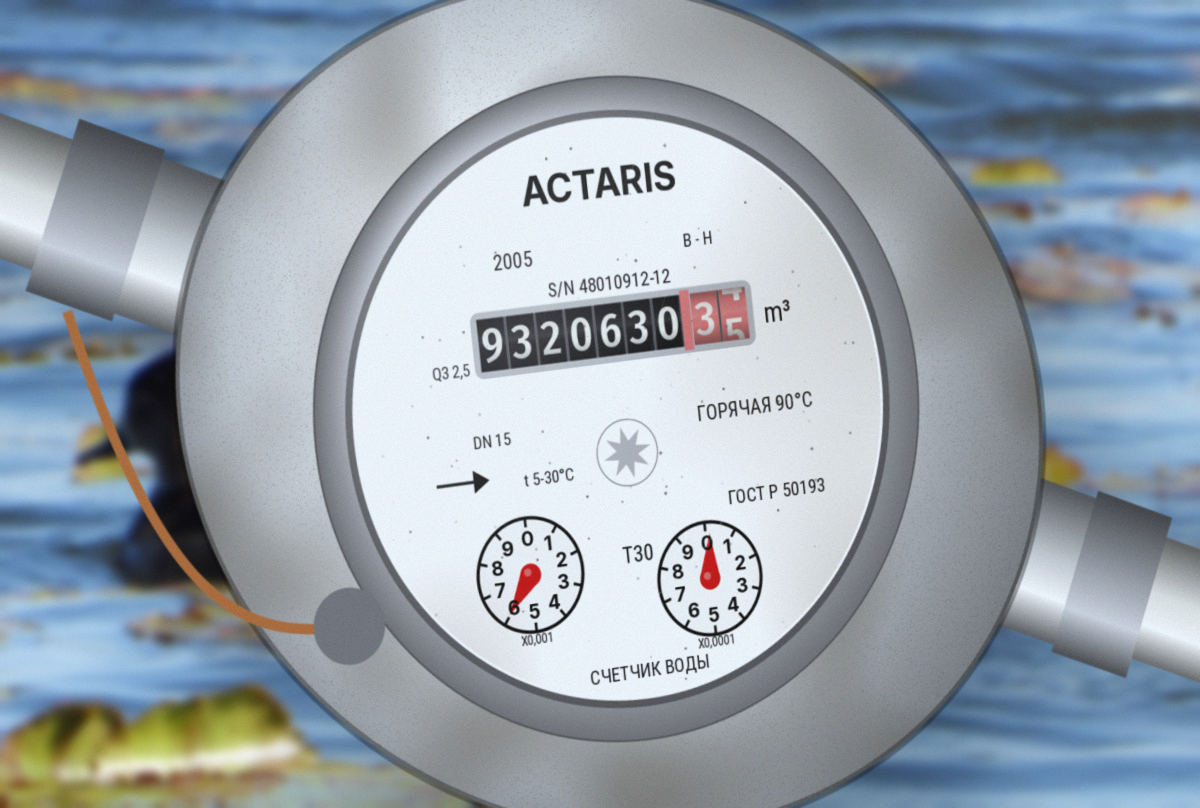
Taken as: 9320630.3460 m³
